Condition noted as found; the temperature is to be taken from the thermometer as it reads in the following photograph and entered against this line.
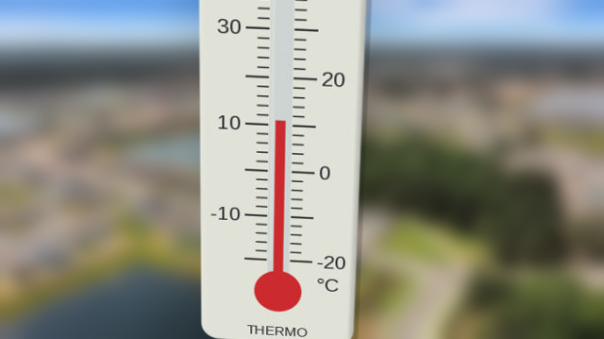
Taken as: 11 °C
